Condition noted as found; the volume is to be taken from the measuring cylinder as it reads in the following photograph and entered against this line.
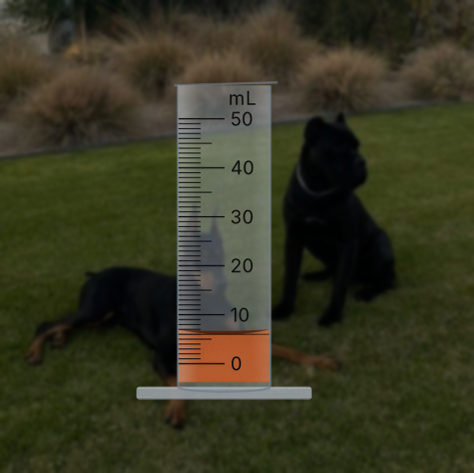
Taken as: 6 mL
